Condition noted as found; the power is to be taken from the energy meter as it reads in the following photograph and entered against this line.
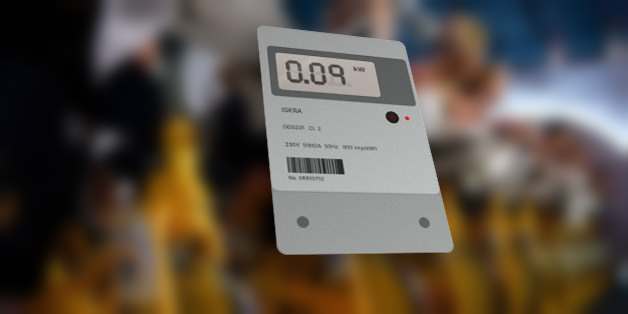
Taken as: 0.09 kW
